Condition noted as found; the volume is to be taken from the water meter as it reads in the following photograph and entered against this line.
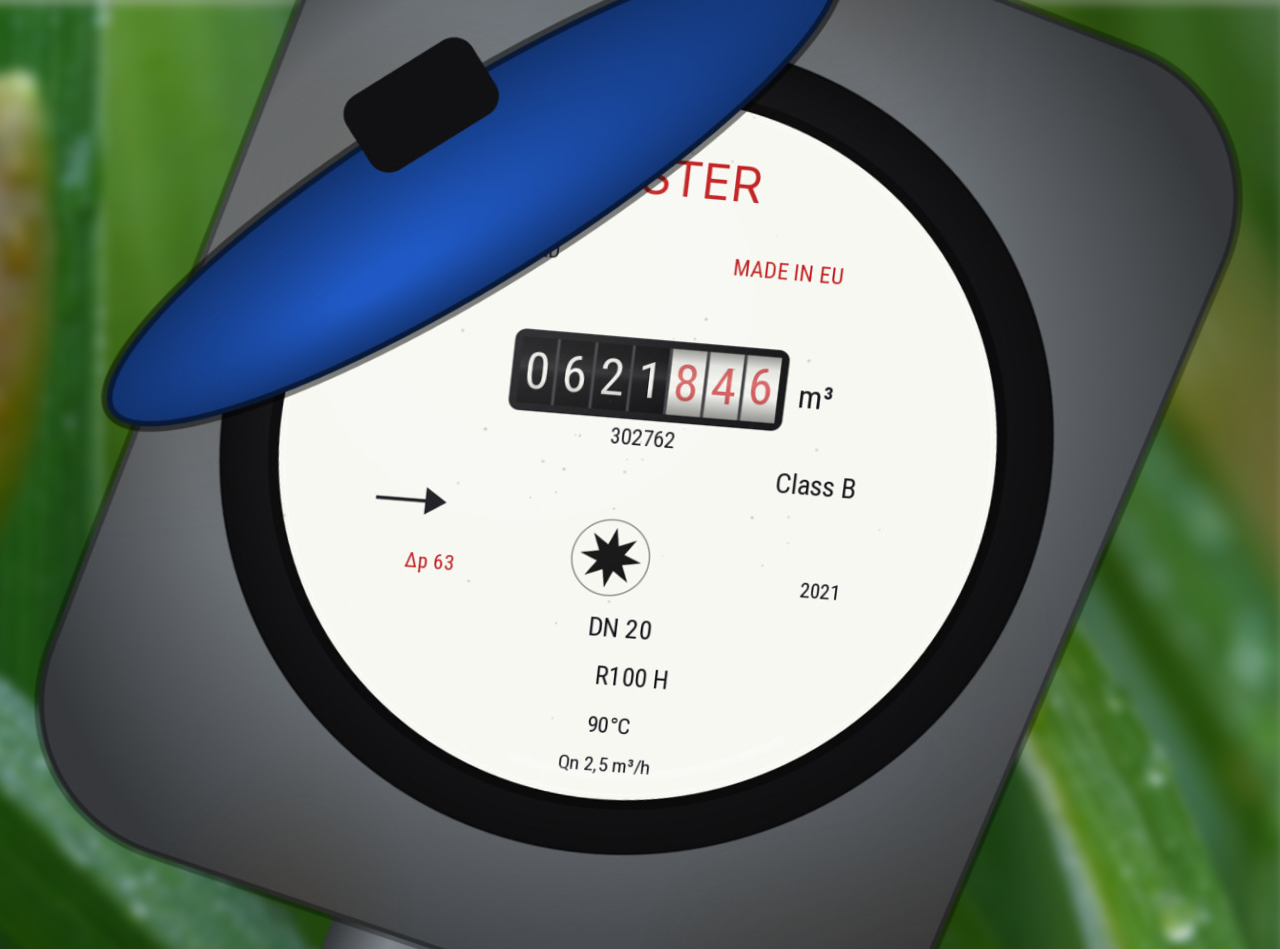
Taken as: 621.846 m³
